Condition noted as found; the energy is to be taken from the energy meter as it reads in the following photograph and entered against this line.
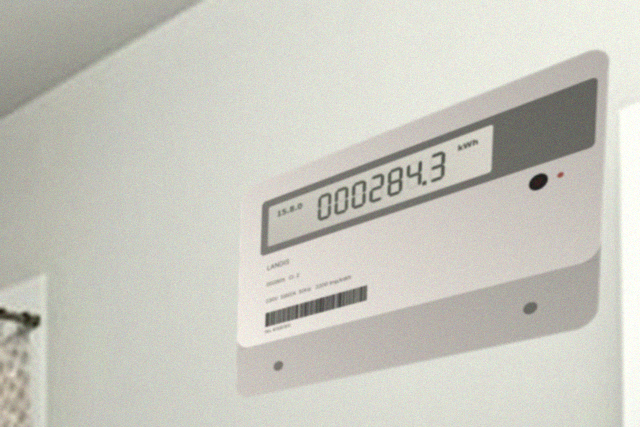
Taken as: 284.3 kWh
